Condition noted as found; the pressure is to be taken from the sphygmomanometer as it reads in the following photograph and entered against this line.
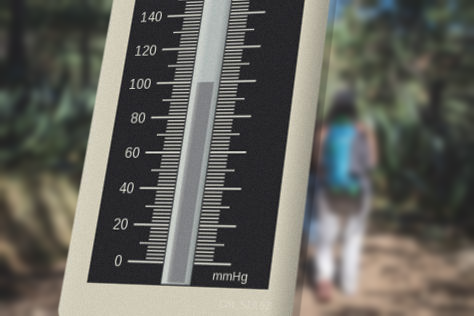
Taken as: 100 mmHg
